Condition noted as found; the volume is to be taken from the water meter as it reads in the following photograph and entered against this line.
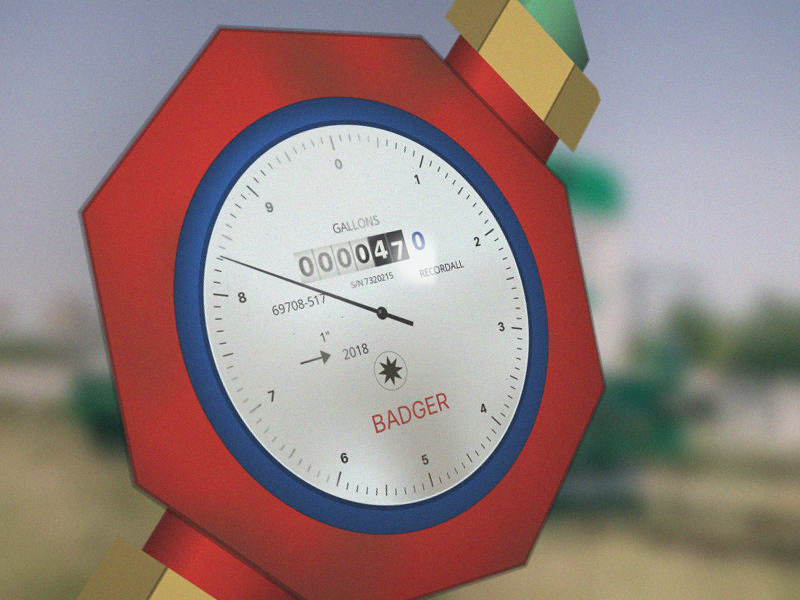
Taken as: 468.3 gal
